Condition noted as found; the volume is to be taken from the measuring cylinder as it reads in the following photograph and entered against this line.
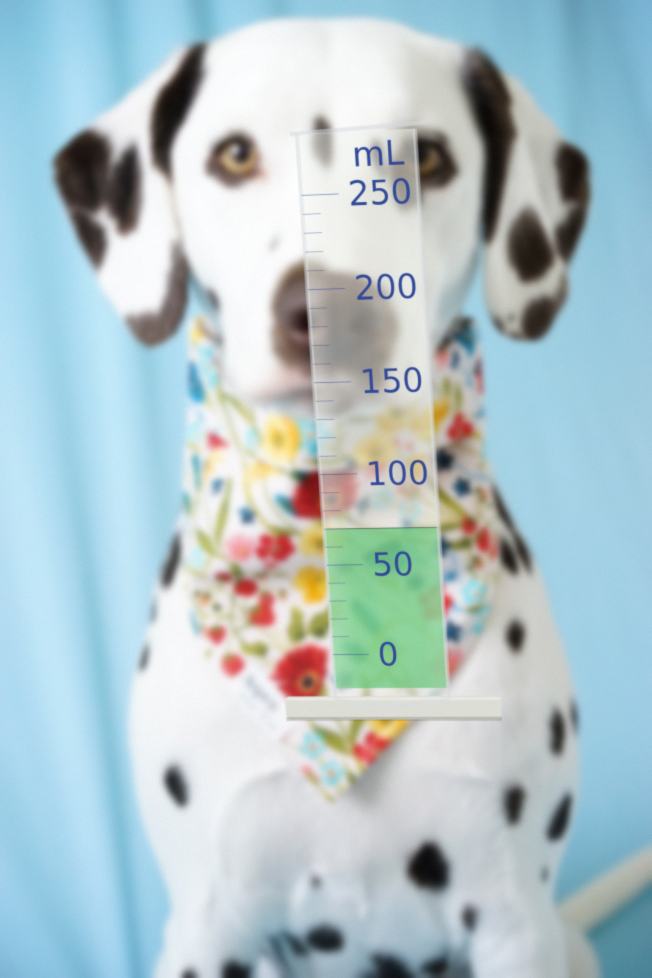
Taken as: 70 mL
